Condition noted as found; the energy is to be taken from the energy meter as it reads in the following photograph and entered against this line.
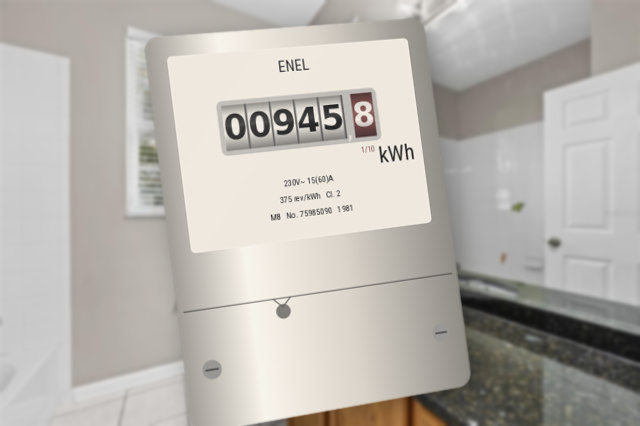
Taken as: 945.8 kWh
